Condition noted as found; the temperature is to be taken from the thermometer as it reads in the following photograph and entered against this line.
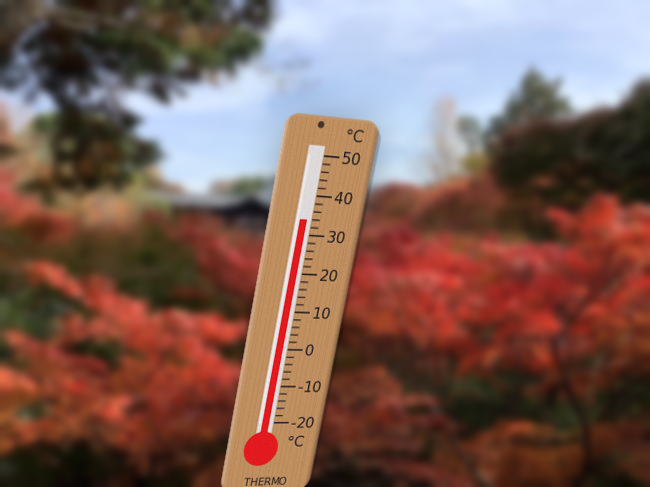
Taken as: 34 °C
